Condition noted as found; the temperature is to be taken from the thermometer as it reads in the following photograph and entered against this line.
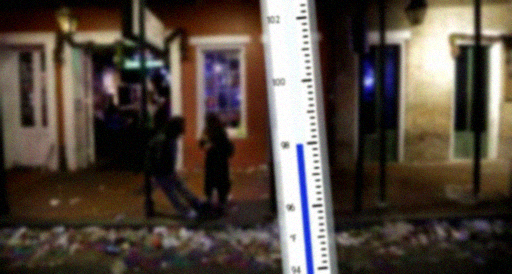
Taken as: 98 °F
